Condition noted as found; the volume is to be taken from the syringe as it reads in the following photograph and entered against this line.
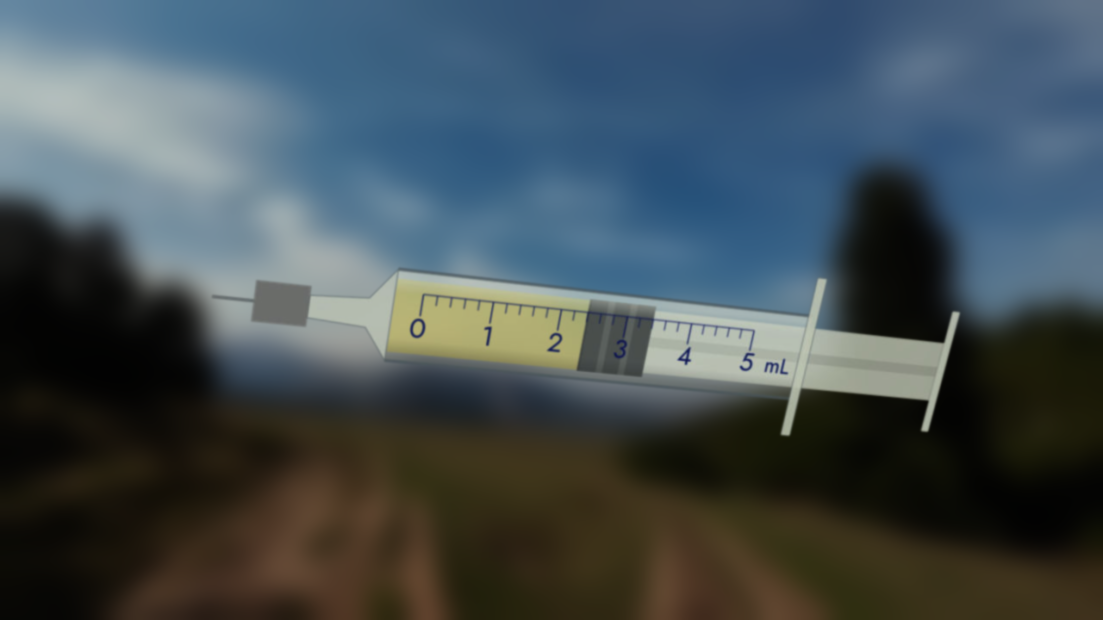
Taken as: 2.4 mL
